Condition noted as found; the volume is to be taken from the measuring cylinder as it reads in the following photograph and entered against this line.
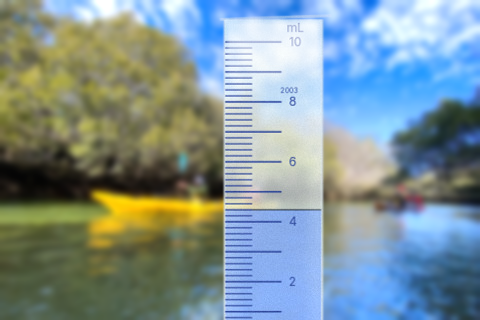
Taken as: 4.4 mL
